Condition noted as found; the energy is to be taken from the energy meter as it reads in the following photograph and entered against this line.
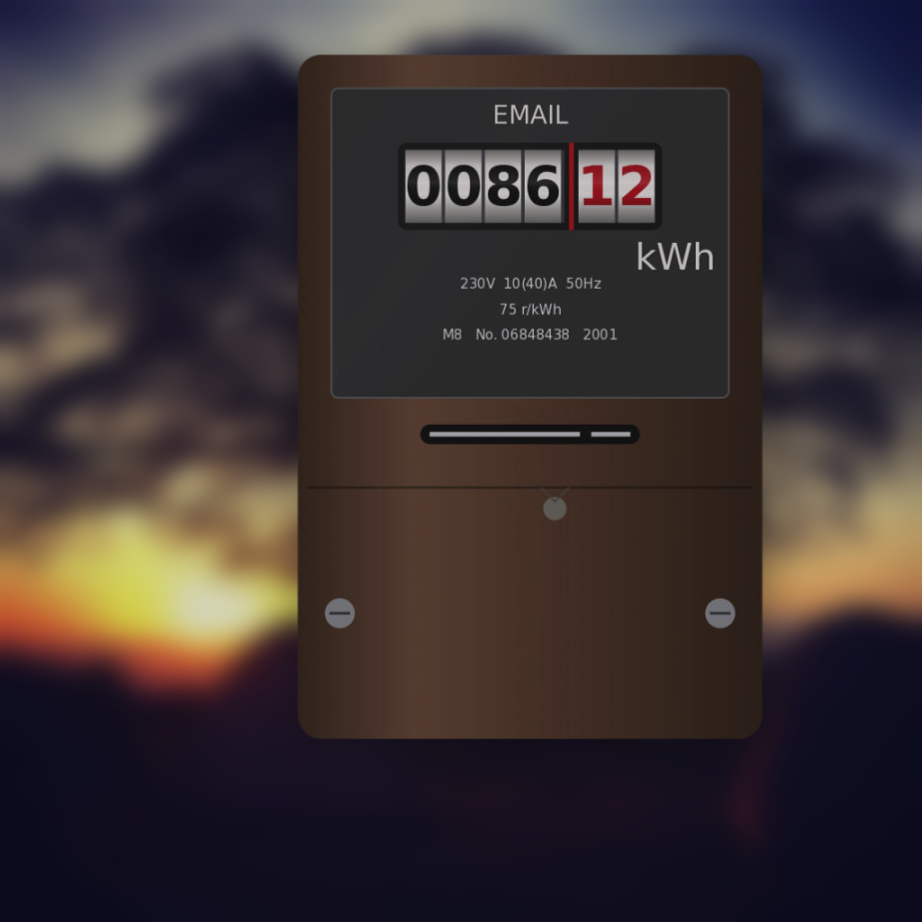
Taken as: 86.12 kWh
